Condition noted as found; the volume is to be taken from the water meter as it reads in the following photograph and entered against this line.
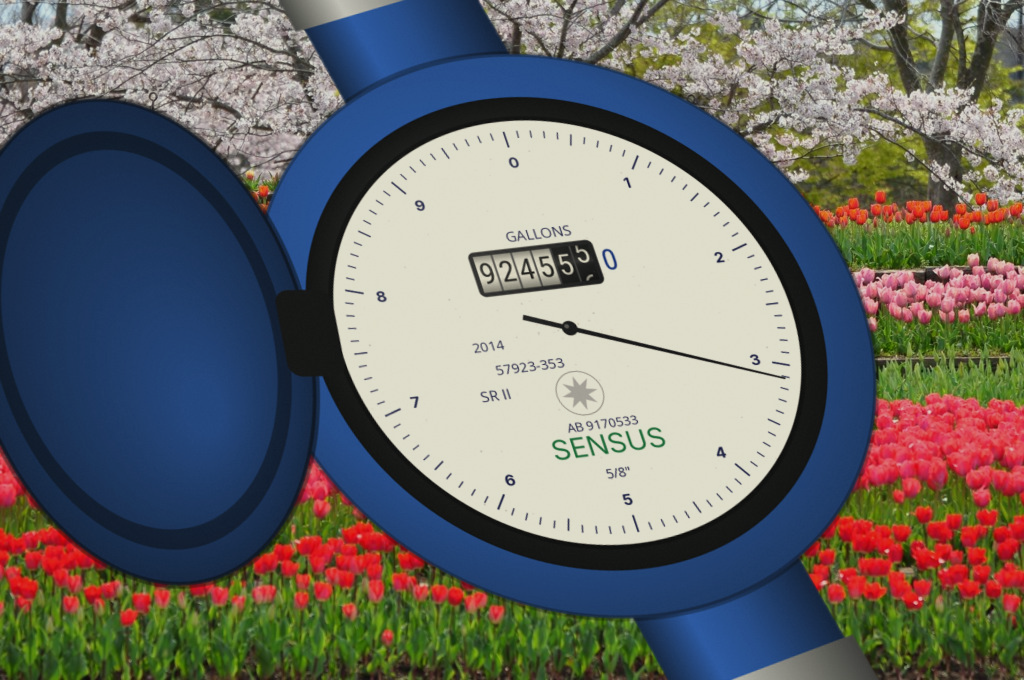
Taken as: 9245553.1 gal
